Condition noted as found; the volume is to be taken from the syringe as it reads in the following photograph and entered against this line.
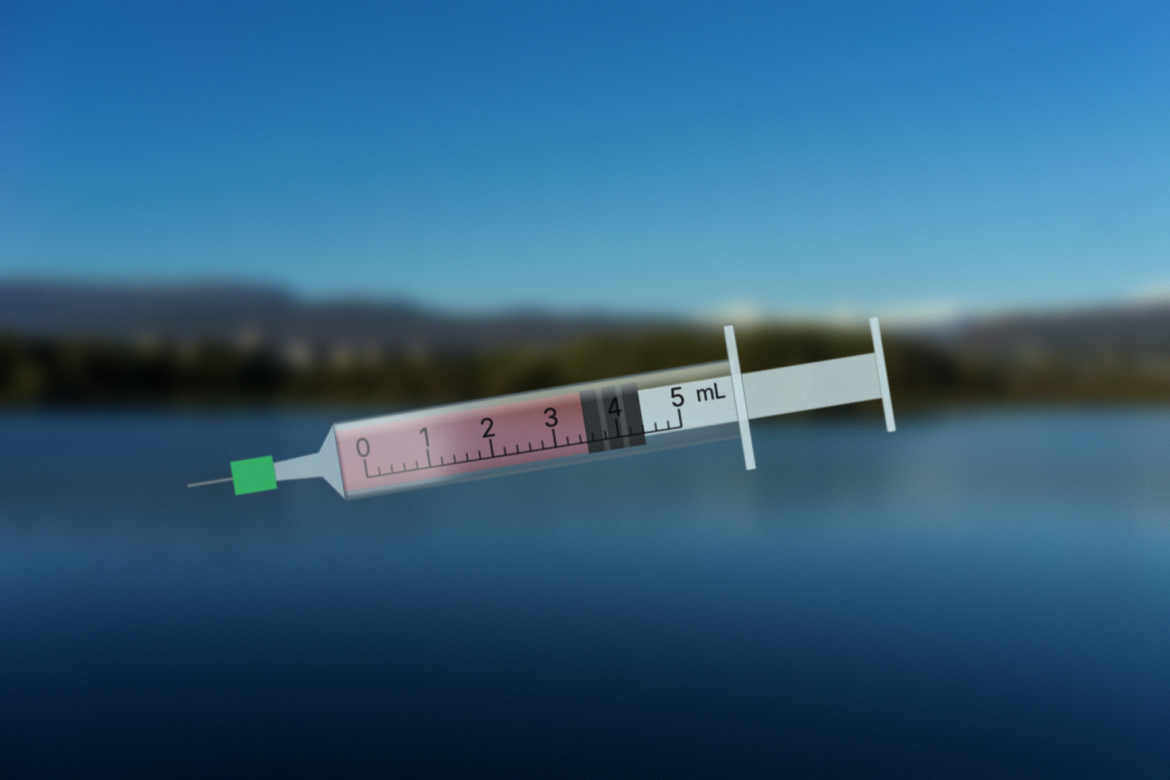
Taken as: 3.5 mL
